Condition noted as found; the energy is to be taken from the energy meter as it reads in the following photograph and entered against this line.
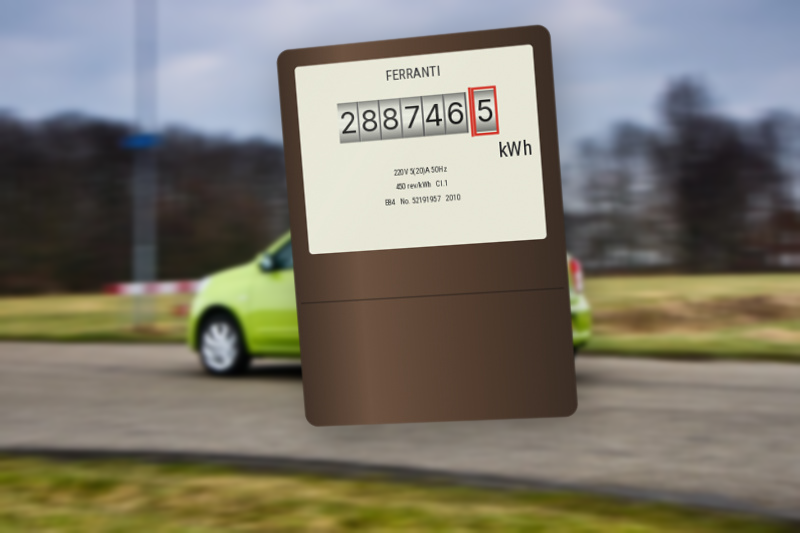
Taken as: 288746.5 kWh
